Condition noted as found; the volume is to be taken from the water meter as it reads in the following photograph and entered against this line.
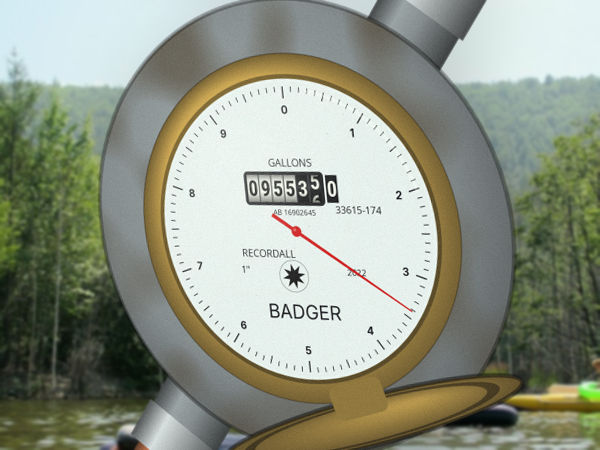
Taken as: 955353.4 gal
